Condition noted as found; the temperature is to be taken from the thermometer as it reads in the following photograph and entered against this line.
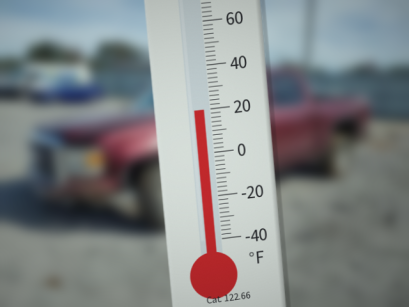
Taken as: 20 °F
